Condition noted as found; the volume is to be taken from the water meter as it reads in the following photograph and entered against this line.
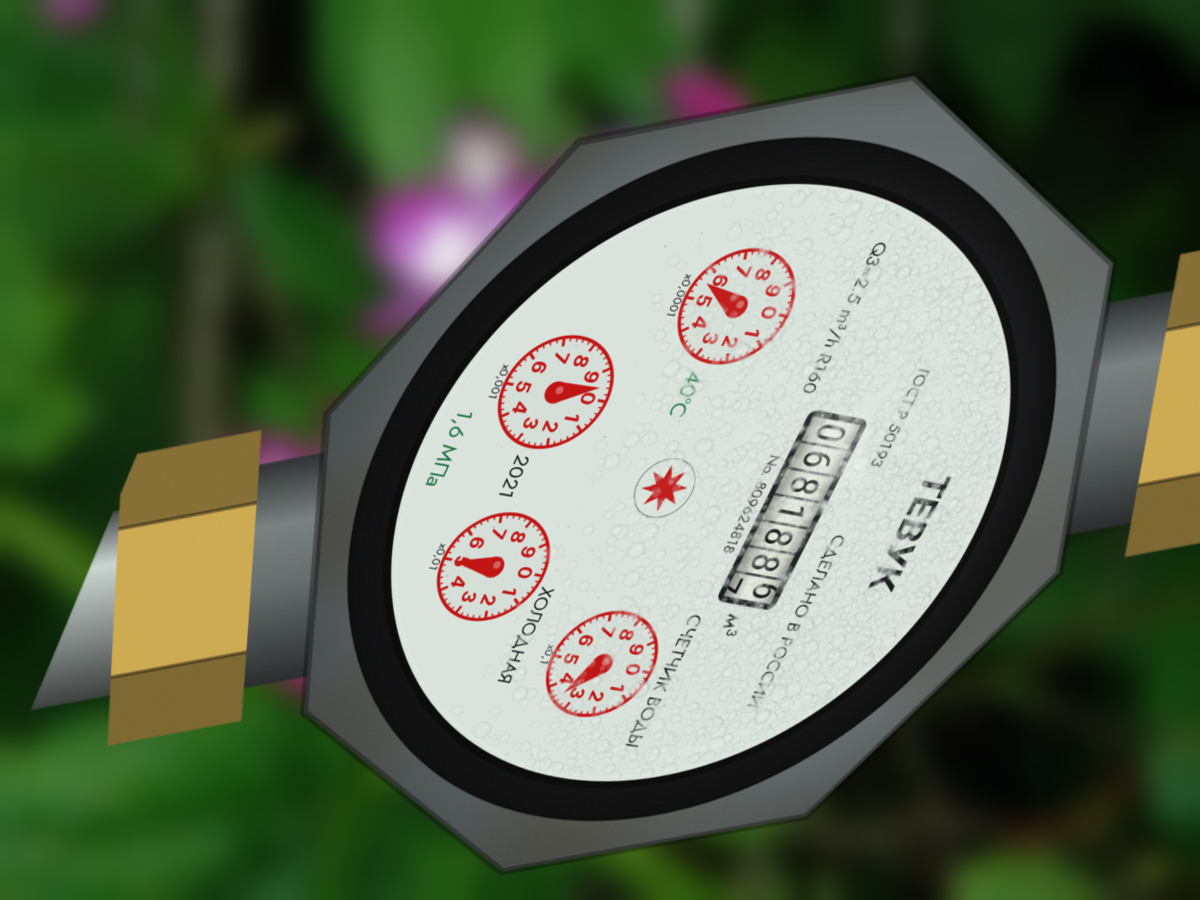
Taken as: 681886.3495 m³
